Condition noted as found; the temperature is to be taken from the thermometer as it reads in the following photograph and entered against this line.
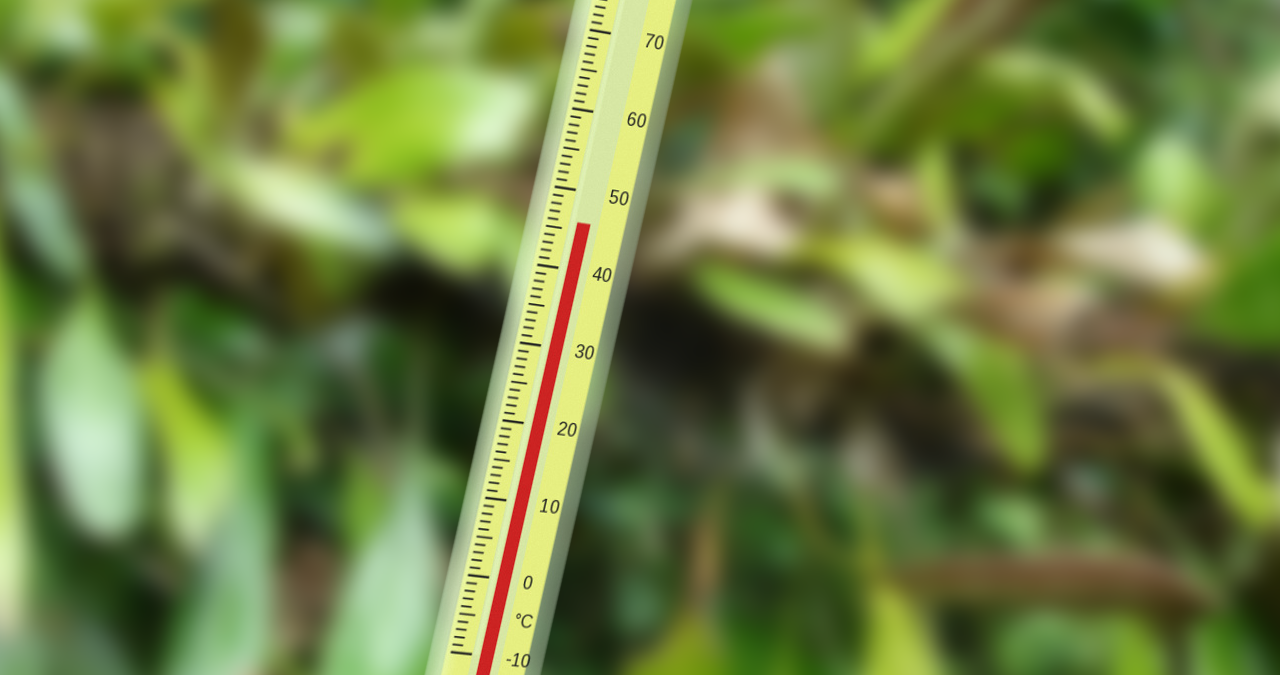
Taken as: 46 °C
